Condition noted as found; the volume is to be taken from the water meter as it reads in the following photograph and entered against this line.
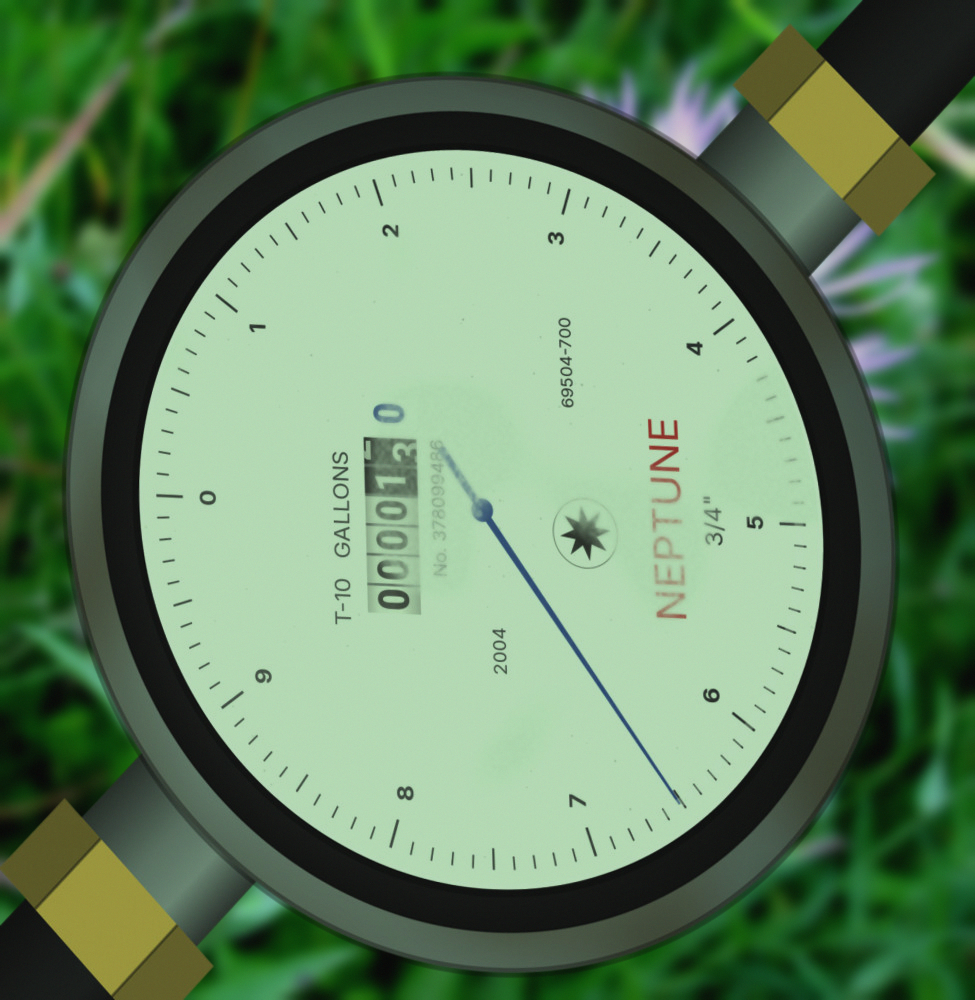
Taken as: 126.5 gal
